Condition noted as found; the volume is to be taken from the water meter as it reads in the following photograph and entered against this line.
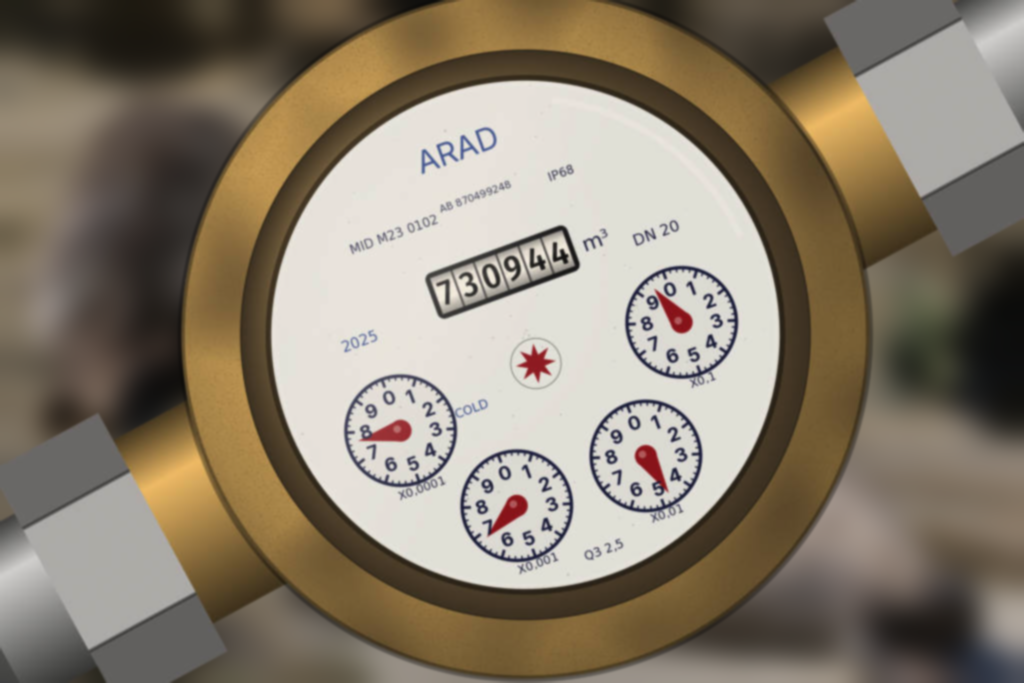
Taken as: 730943.9467 m³
